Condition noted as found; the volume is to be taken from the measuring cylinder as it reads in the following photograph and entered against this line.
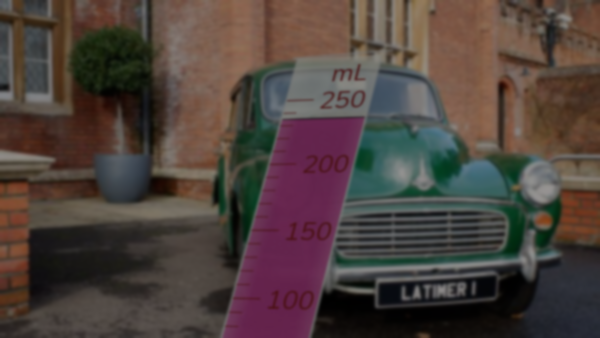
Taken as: 235 mL
